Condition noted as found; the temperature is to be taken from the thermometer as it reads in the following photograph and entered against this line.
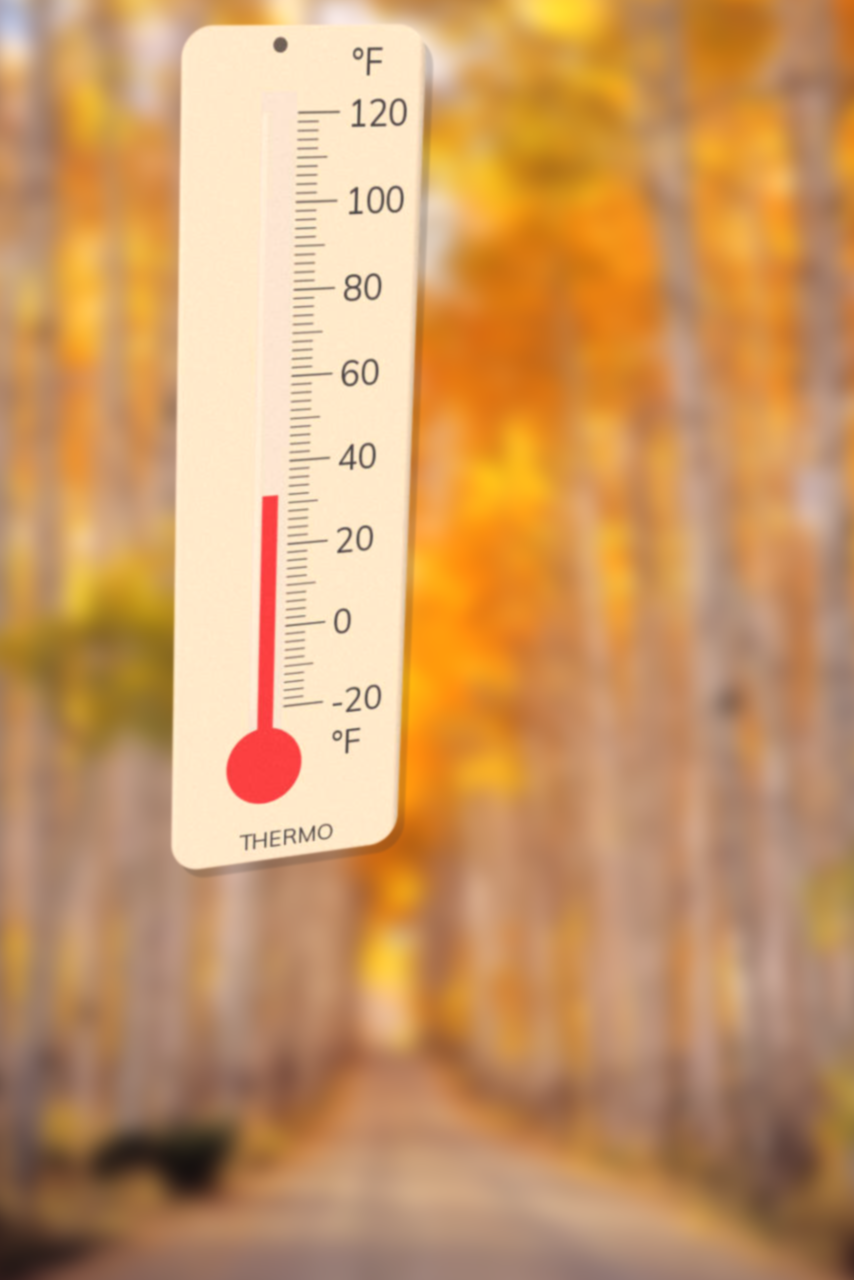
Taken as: 32 °F
